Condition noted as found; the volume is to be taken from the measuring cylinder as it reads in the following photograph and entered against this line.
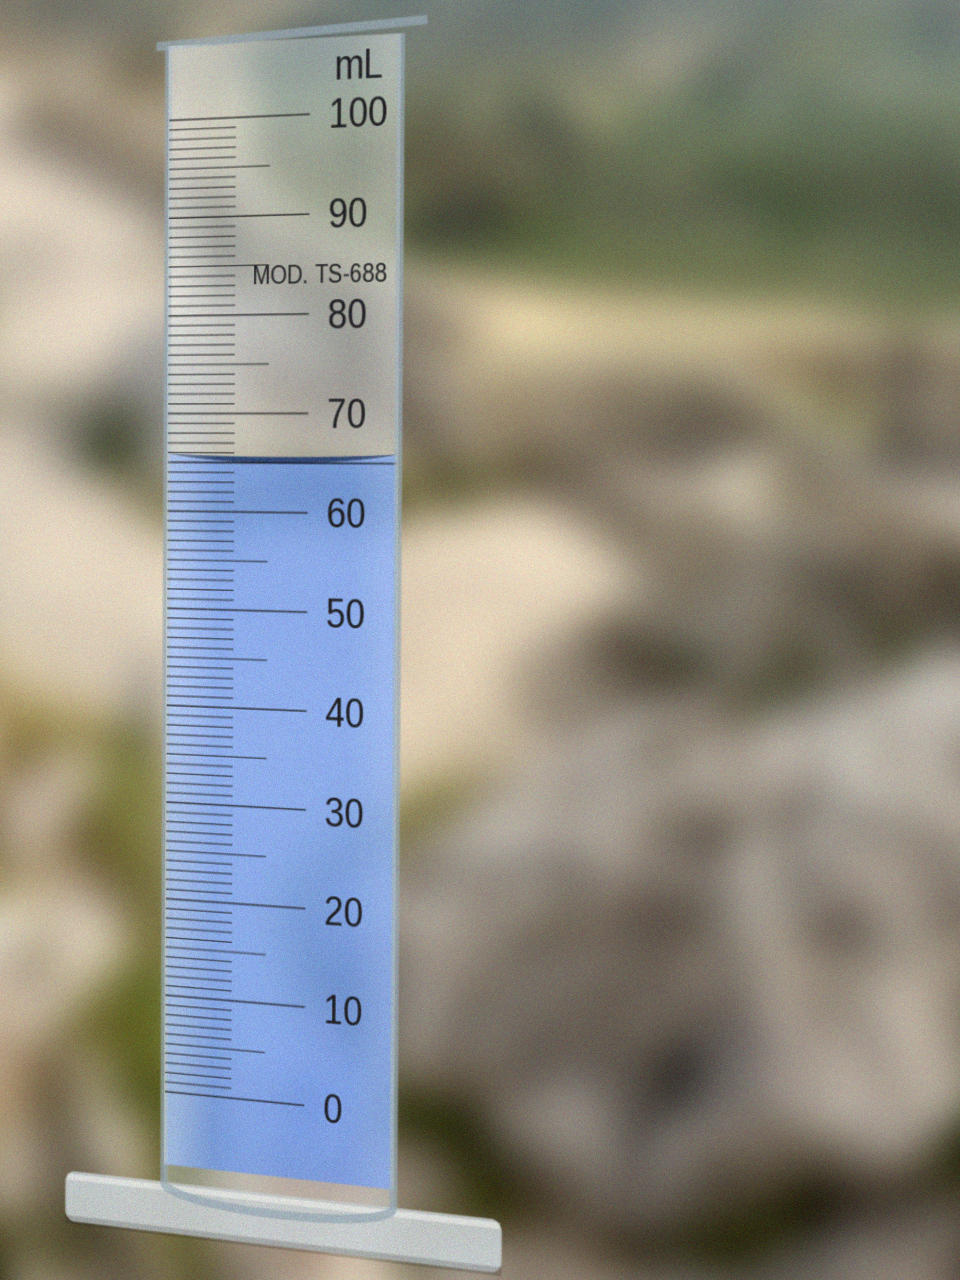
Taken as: 65 mL
